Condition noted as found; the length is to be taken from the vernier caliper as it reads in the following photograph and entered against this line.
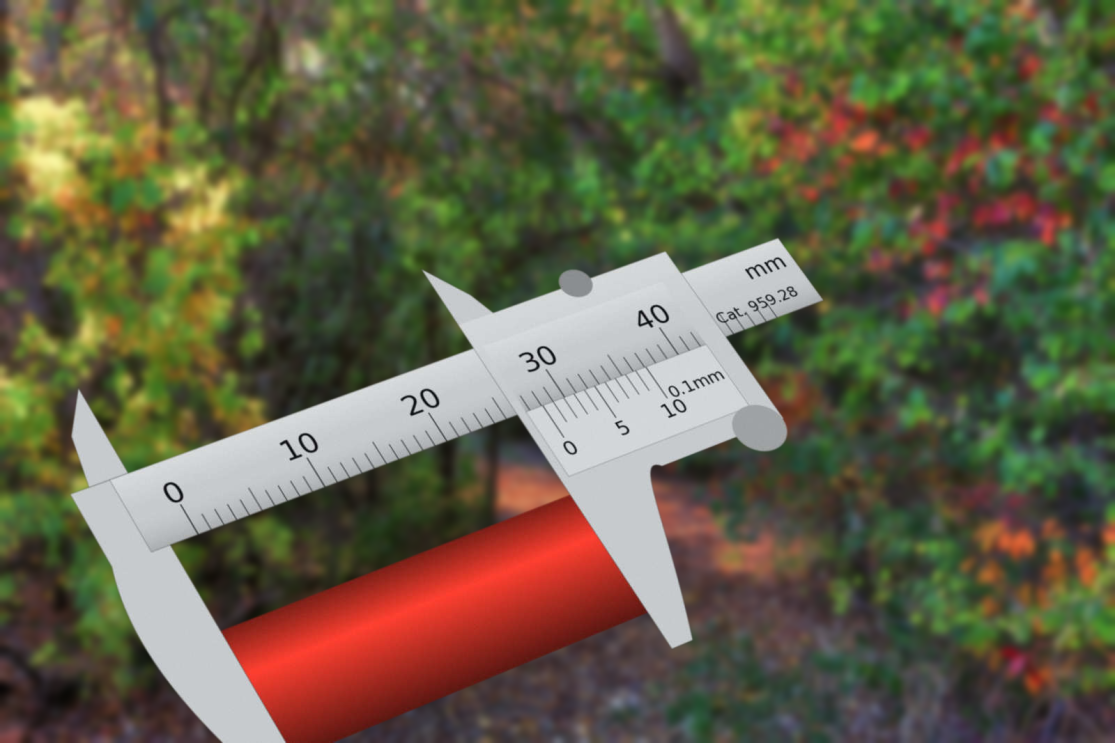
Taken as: 28.1 mm
